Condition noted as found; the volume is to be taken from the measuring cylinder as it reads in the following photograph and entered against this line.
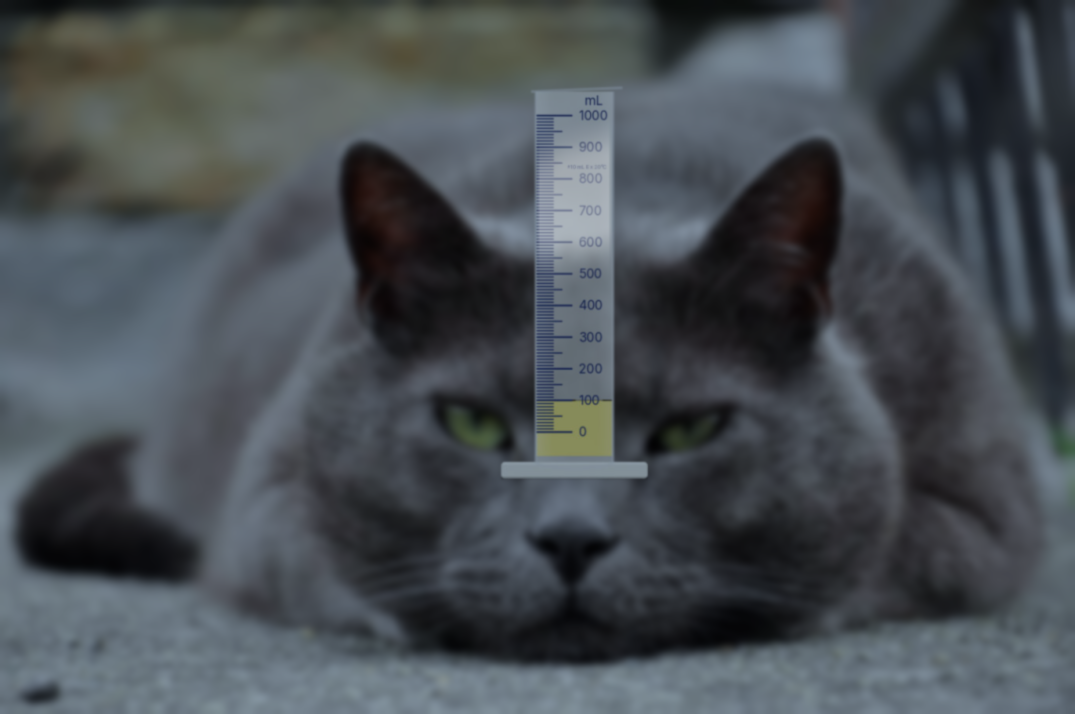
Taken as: 100 mL
